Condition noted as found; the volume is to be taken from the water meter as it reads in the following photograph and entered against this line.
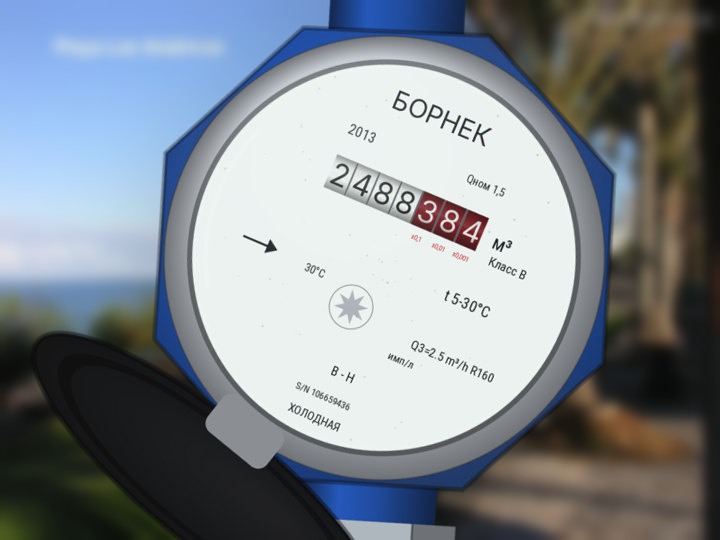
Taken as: 2488.384 m³
